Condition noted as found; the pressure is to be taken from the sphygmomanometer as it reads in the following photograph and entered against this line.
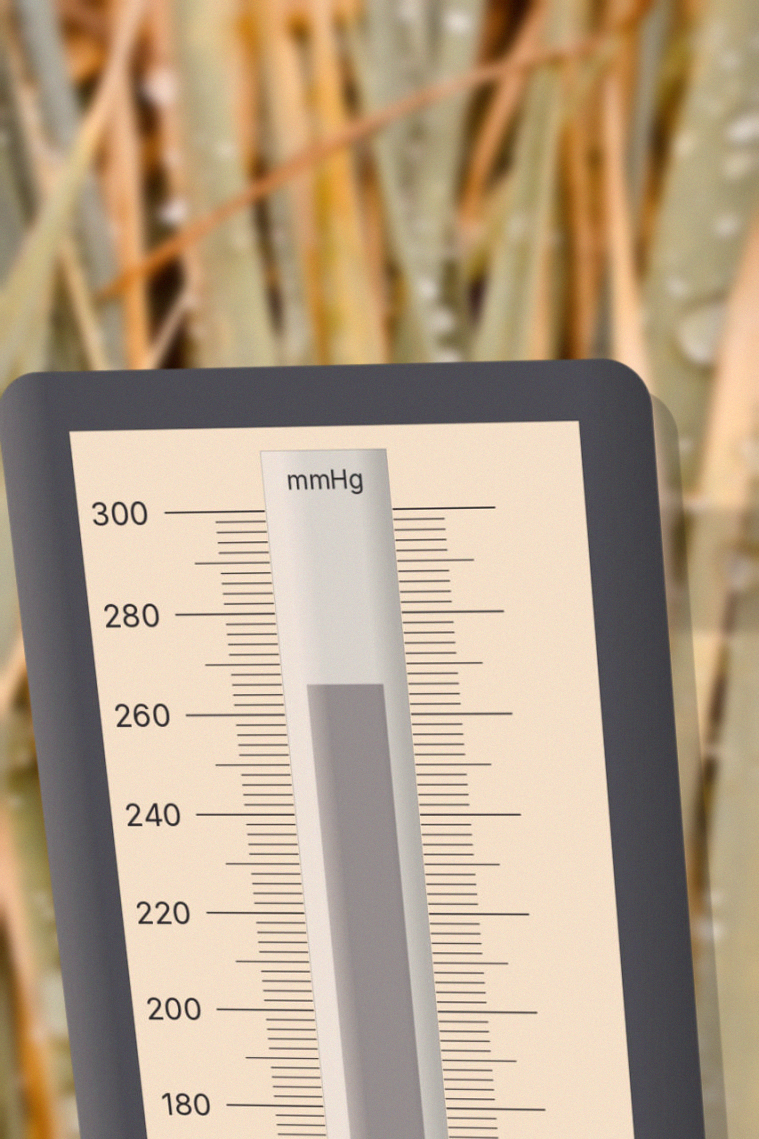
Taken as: 266 mmHg
